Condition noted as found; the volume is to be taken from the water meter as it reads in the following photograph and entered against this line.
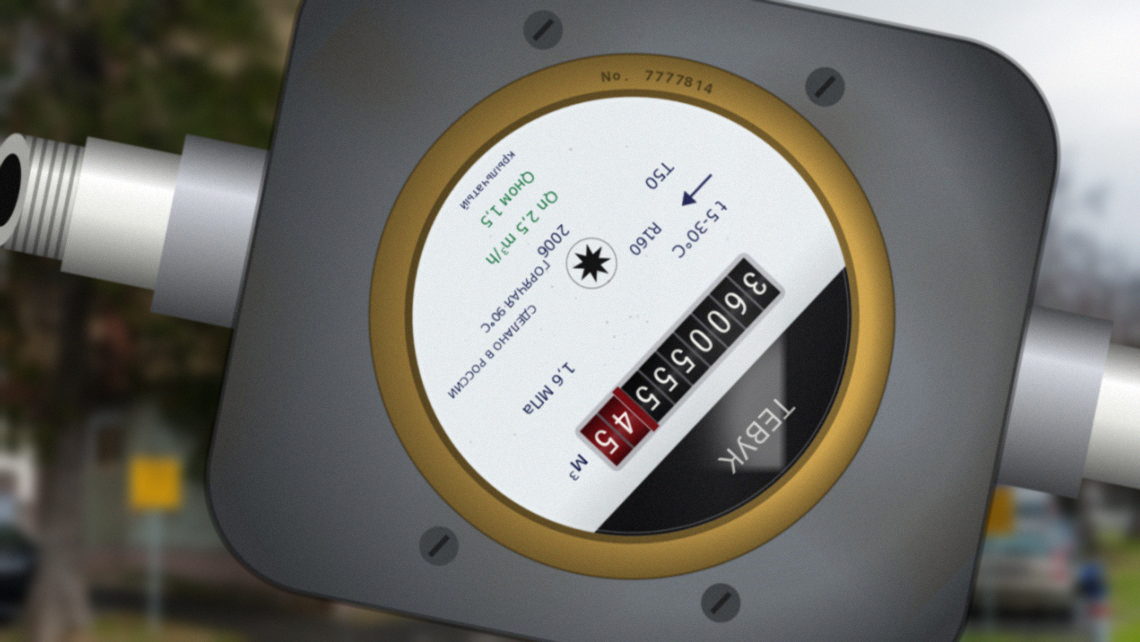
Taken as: 3600555.45 m³
